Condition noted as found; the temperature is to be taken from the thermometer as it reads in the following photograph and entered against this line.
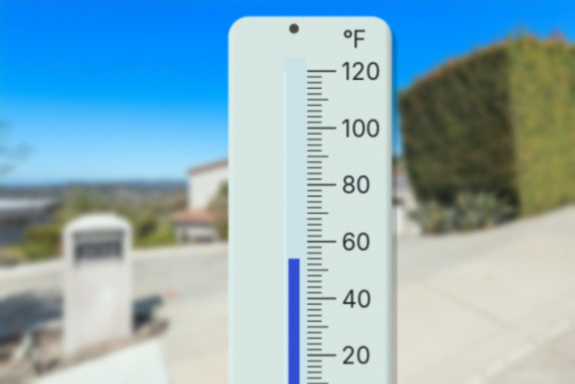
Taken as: 54 °F
